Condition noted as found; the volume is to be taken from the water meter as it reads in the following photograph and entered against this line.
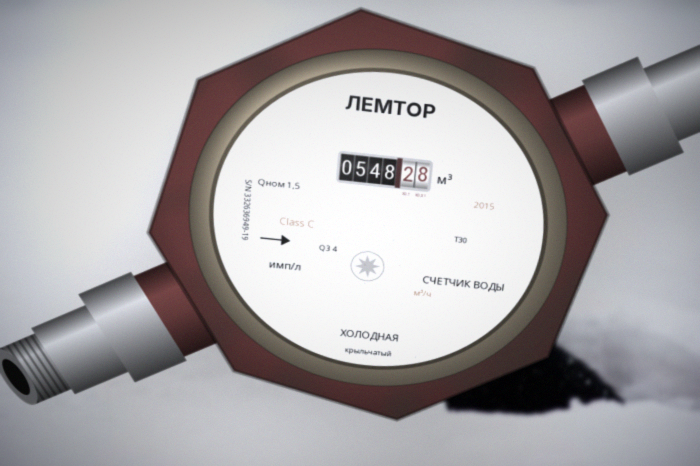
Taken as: 548.28 m³
